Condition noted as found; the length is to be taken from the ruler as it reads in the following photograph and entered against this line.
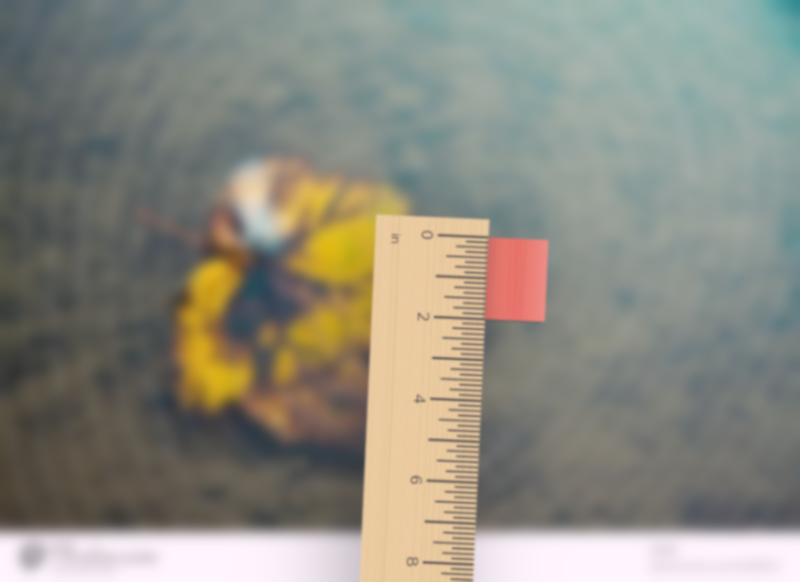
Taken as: 2 in
